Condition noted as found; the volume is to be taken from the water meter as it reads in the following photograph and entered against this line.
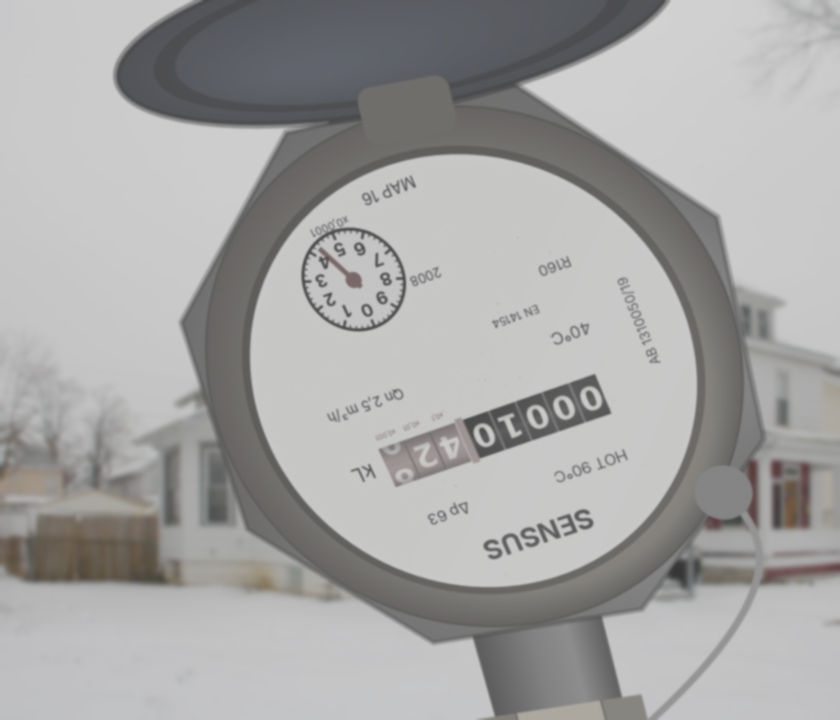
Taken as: 10.4284 kL
